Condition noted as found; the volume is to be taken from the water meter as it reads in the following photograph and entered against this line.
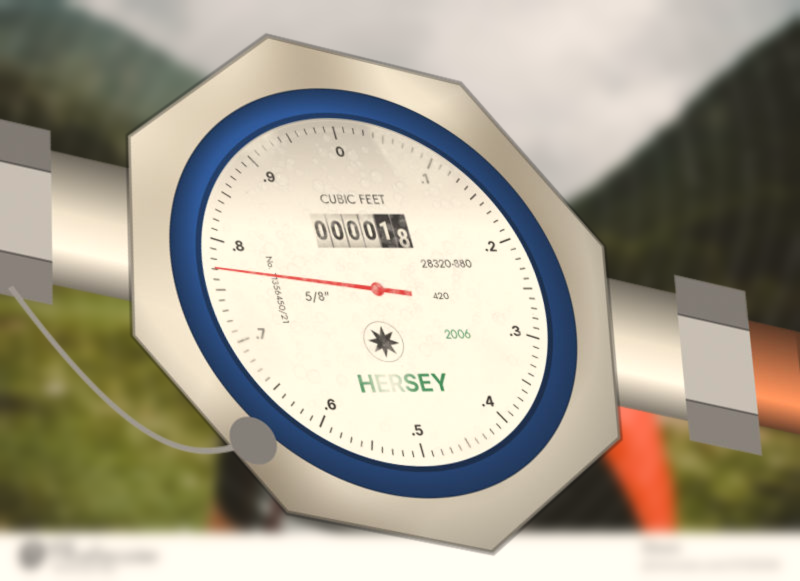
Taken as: 17.77 ft³
